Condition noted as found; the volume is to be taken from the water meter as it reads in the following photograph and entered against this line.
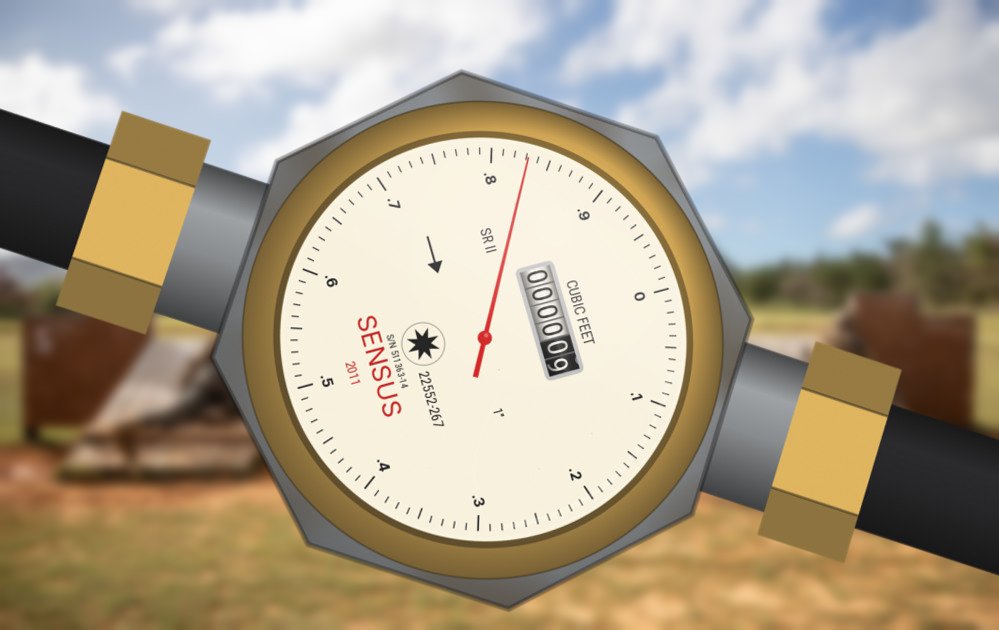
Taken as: 8.83 ft³
